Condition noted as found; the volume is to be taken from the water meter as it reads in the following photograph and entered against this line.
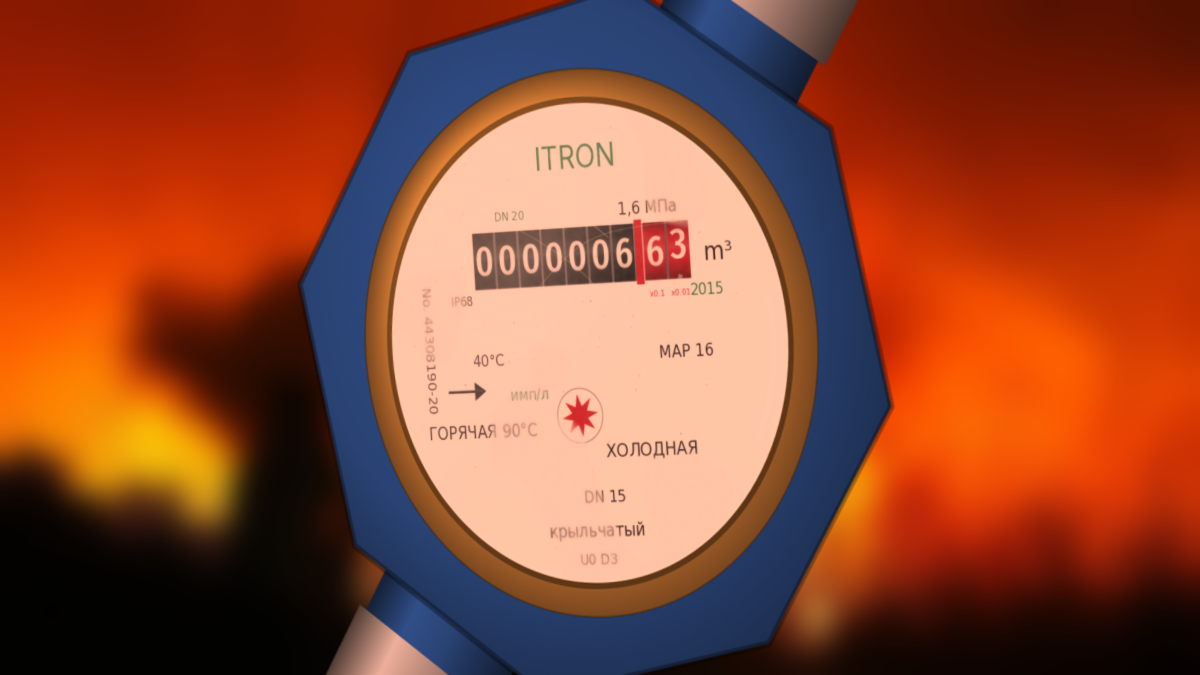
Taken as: 6.63 m³
